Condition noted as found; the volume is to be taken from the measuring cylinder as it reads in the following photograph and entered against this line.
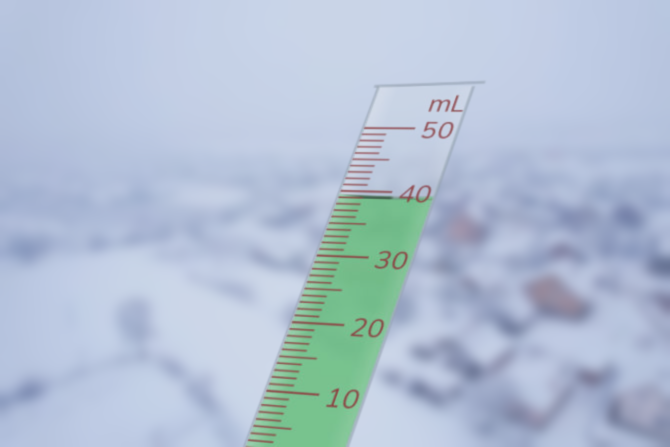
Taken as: 39 mL
